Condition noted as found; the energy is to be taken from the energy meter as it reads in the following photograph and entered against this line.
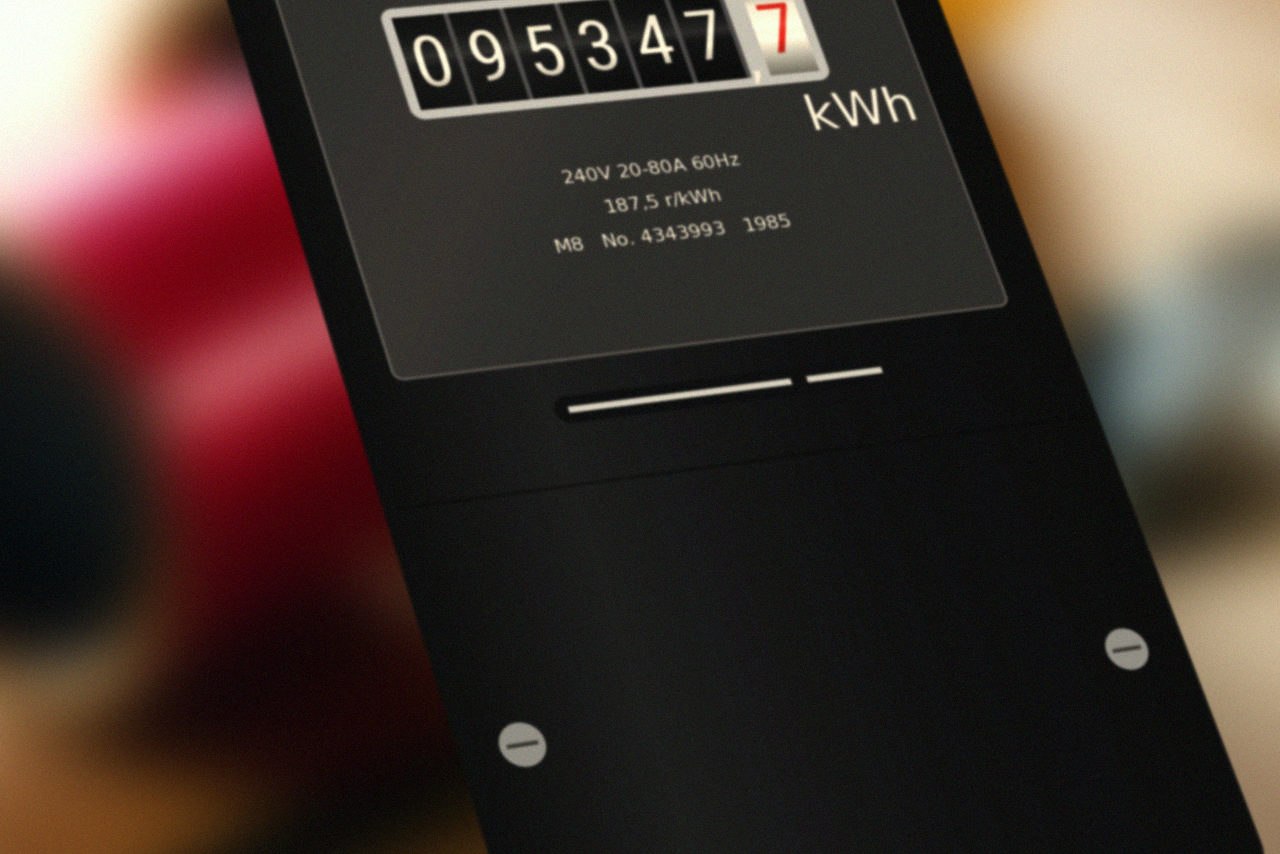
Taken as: 95347.7 kWh
